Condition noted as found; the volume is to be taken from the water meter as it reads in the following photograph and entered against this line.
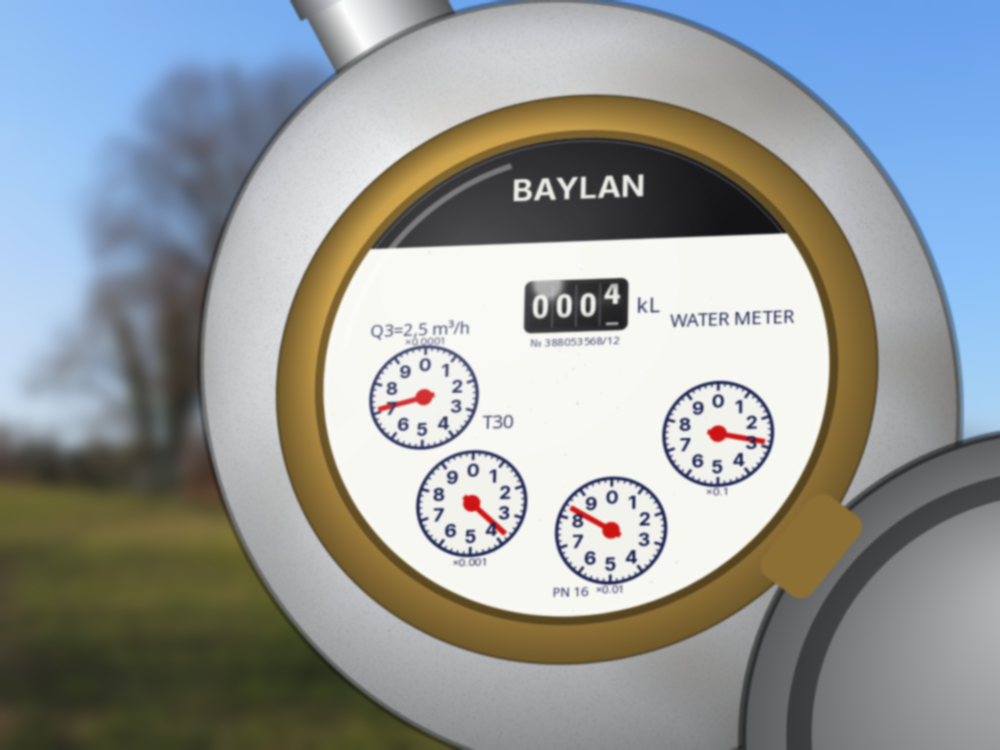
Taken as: 4.2837 kL
